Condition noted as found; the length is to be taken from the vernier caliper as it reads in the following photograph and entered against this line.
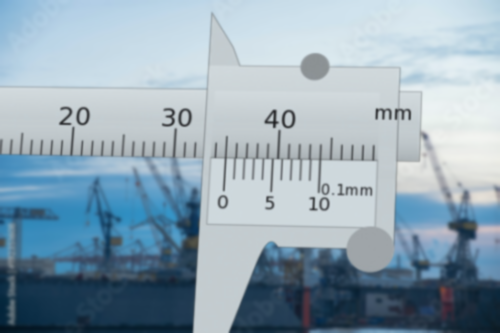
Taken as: 35.0 mm
